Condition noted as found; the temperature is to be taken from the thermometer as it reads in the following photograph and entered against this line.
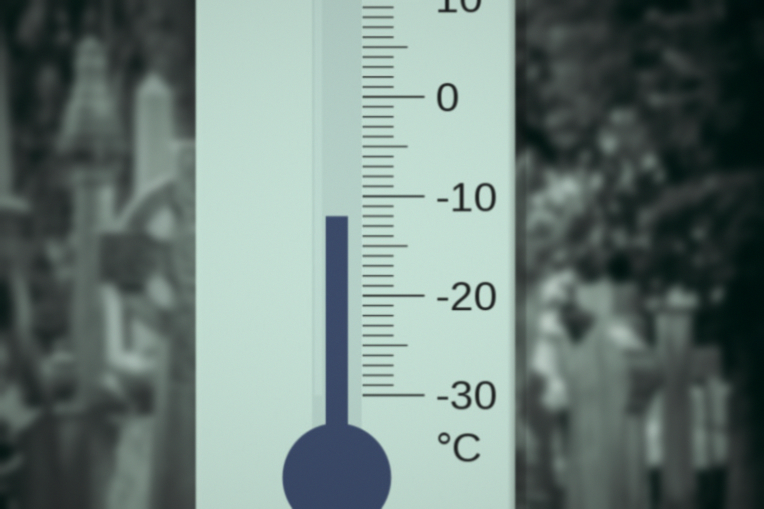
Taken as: -12 °C
